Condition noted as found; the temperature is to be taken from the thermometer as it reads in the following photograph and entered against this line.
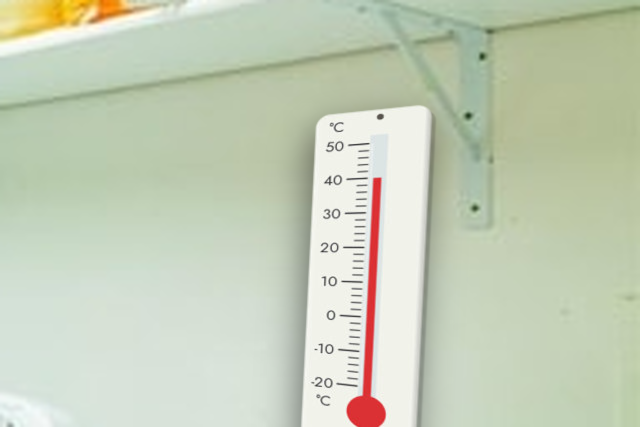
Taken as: 40 °C
